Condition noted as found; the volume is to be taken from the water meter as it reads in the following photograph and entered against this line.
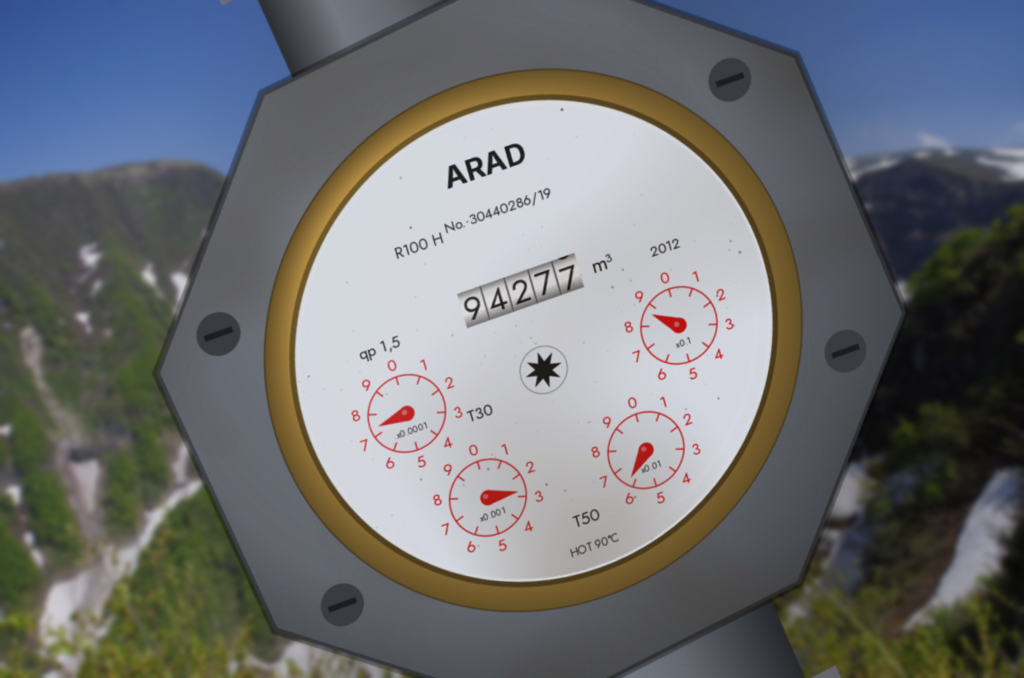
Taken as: 94276.8627 m³
